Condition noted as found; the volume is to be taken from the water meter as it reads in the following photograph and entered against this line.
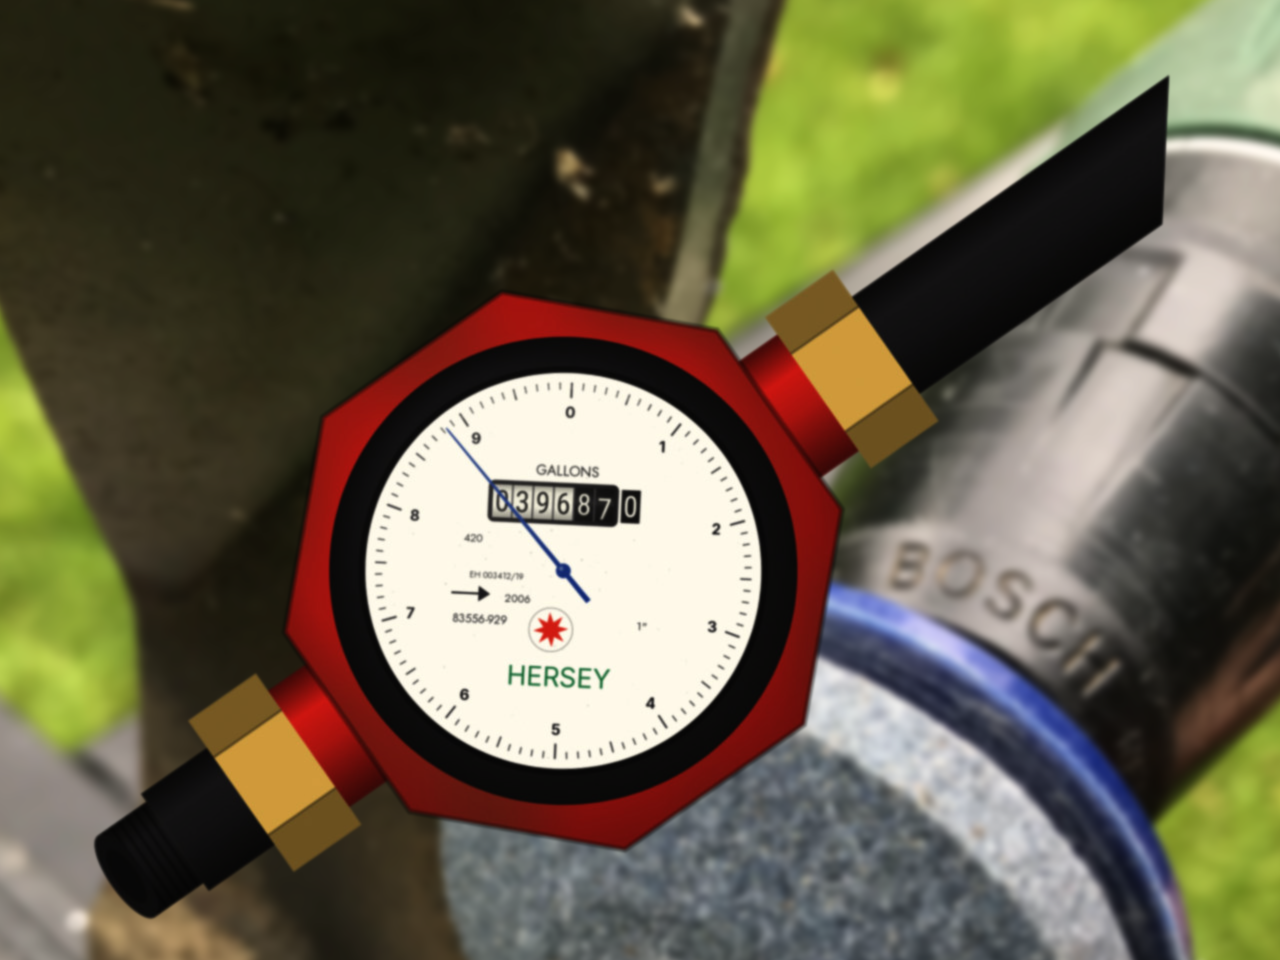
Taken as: 396868.8 gal
